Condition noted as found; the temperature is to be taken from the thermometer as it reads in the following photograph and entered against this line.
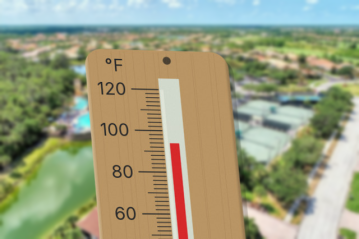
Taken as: 94 °F
